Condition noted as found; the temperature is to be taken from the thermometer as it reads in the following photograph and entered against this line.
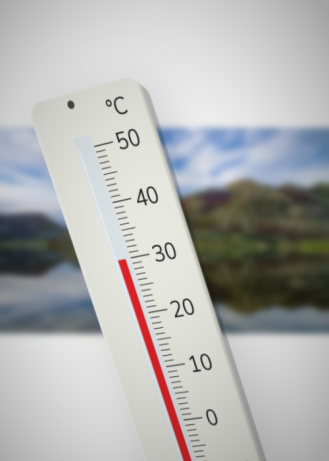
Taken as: 30 °C
